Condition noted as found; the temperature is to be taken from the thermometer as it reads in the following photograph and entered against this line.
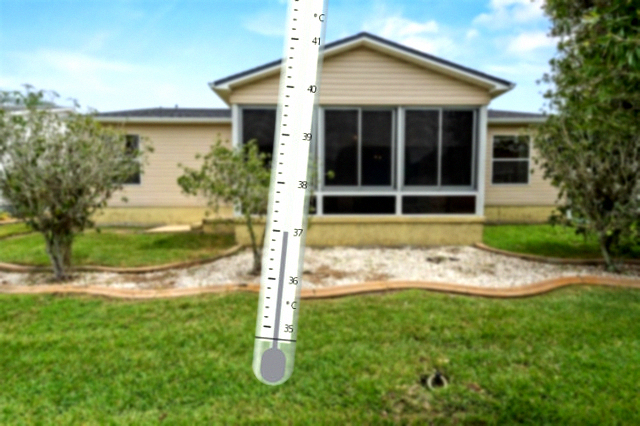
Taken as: 37 °C
